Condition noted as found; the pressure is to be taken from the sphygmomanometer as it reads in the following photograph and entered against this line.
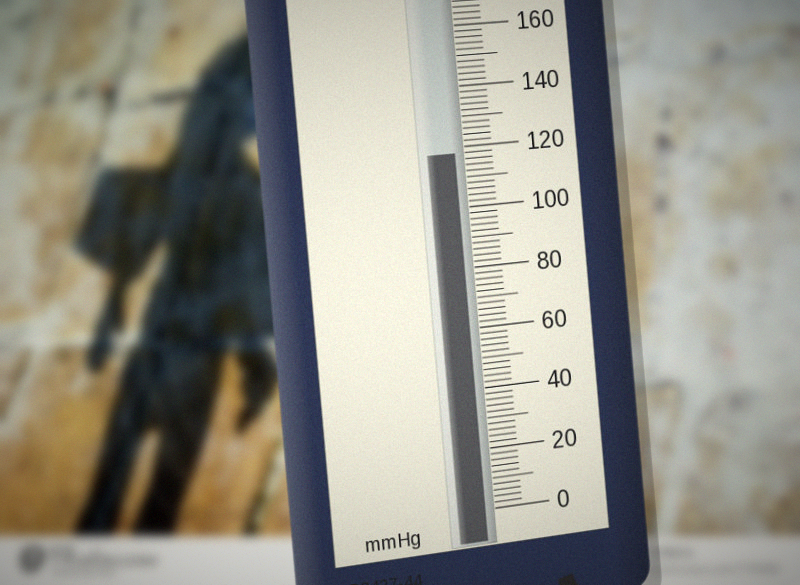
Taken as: 118 mmHg
